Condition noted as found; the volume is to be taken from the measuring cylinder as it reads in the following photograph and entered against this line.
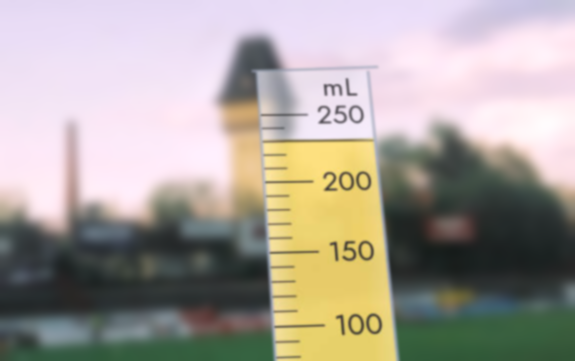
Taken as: 230 mL
